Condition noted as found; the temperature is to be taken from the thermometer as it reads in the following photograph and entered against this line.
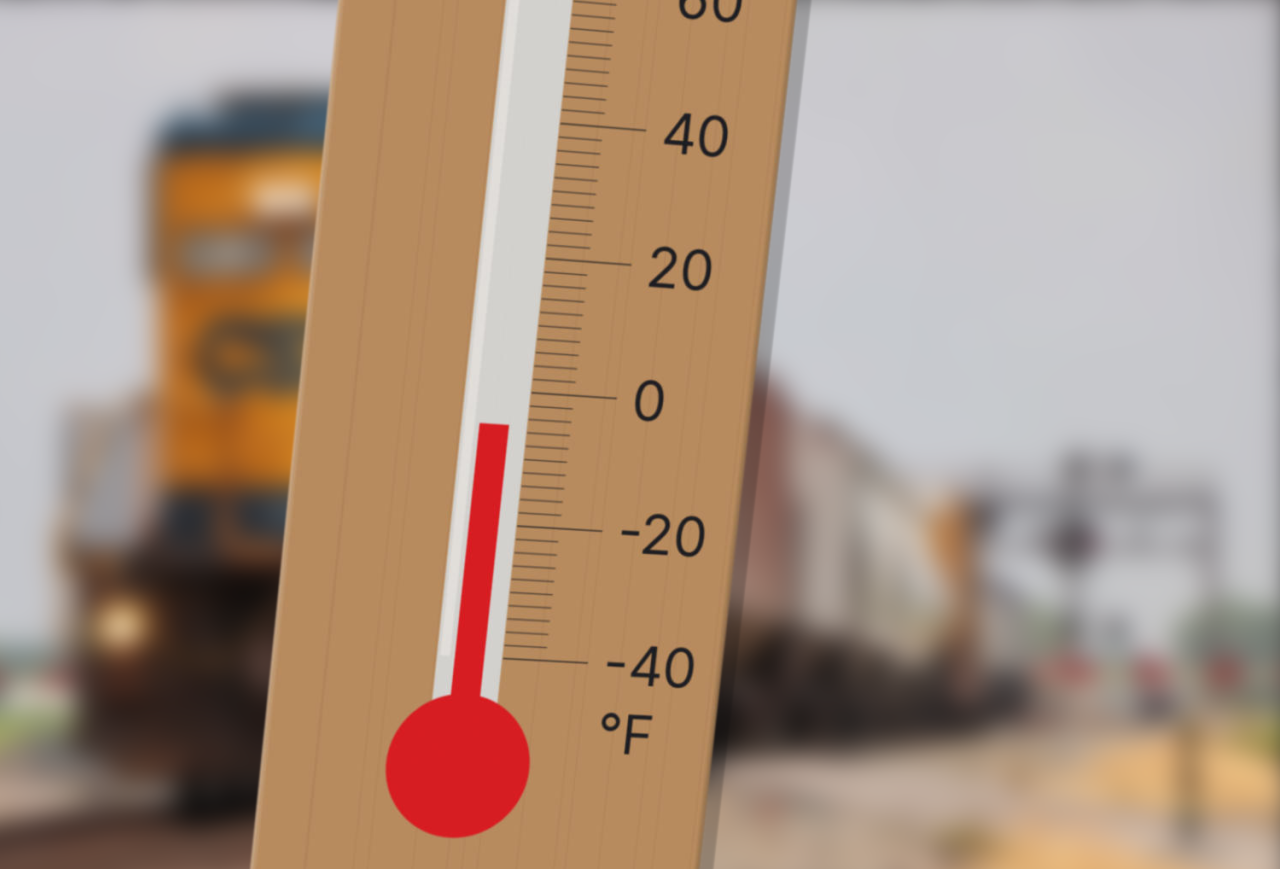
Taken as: -5 °F
